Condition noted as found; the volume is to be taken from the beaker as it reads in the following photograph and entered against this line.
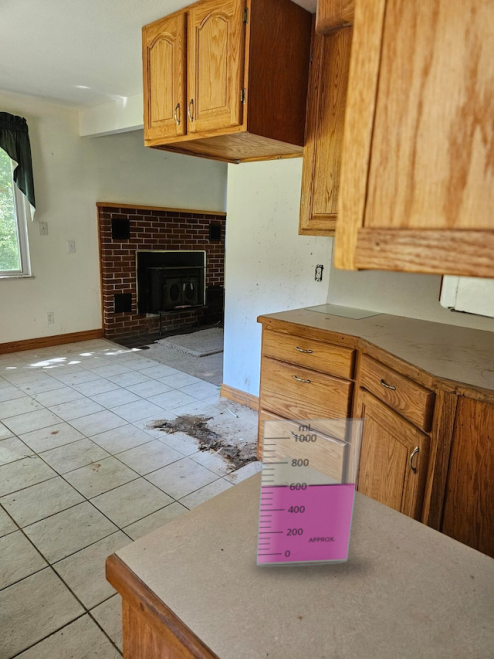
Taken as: 600 mL
